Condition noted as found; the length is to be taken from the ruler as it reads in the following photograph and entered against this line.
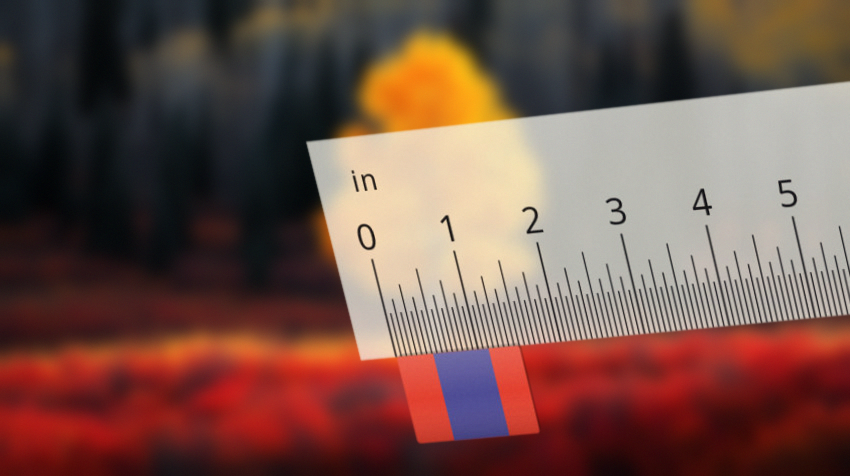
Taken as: 1.5 in
